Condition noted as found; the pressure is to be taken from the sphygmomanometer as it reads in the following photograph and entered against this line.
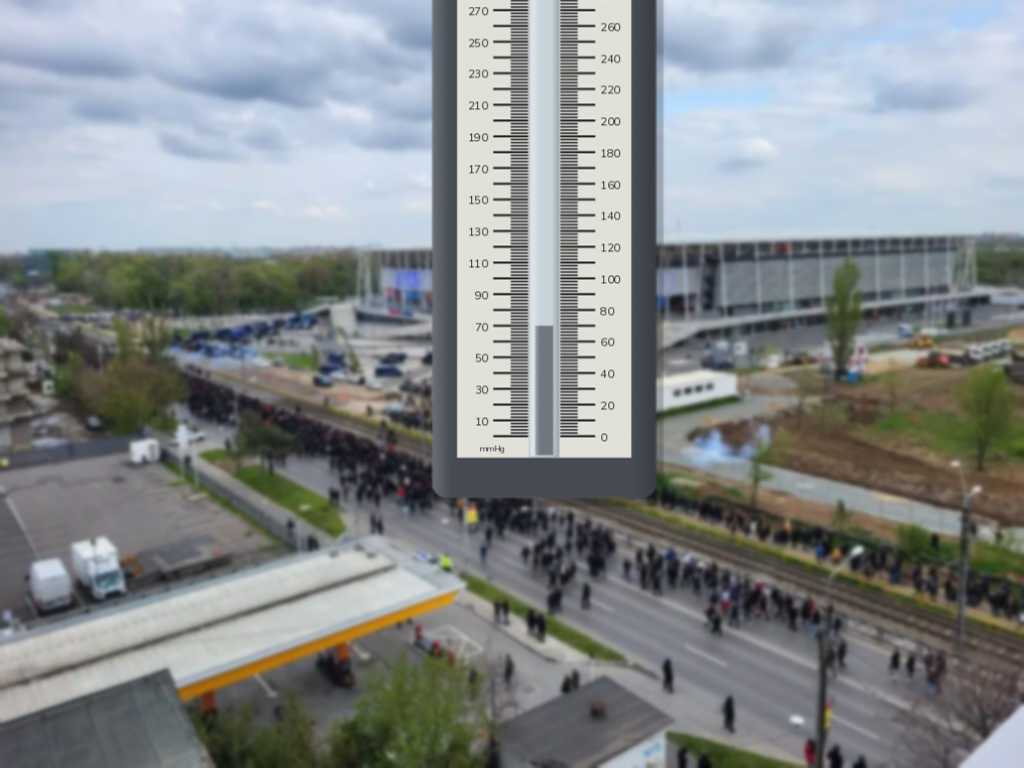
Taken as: 70 mmHg
